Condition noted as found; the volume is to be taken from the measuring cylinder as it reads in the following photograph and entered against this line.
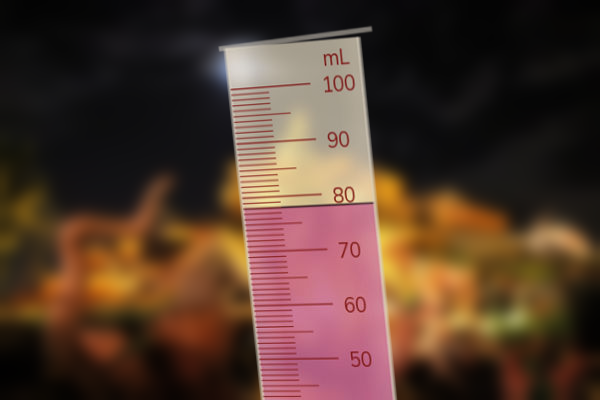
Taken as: 78 mL
